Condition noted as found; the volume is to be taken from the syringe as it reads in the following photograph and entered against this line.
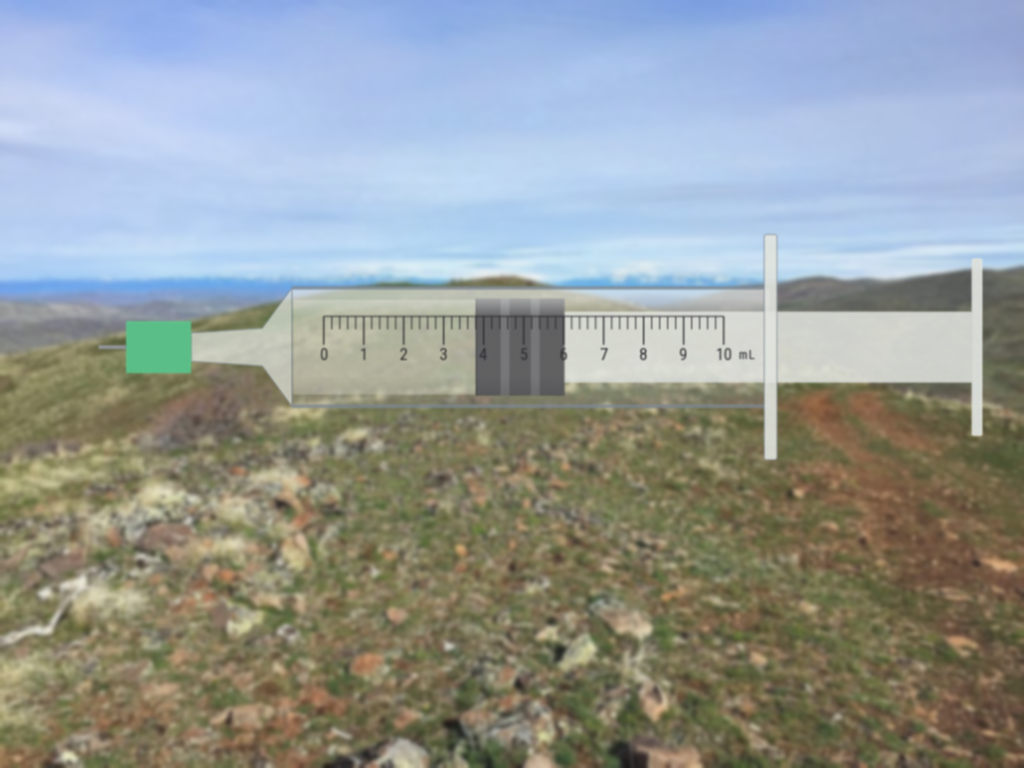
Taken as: 3.8 mL
